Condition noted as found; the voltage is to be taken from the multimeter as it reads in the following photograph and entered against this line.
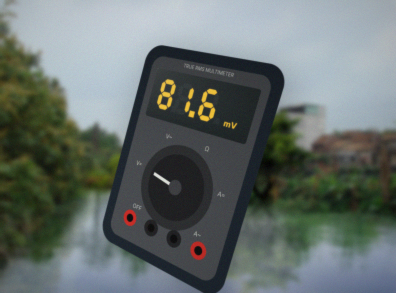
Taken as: 81.6 mV
